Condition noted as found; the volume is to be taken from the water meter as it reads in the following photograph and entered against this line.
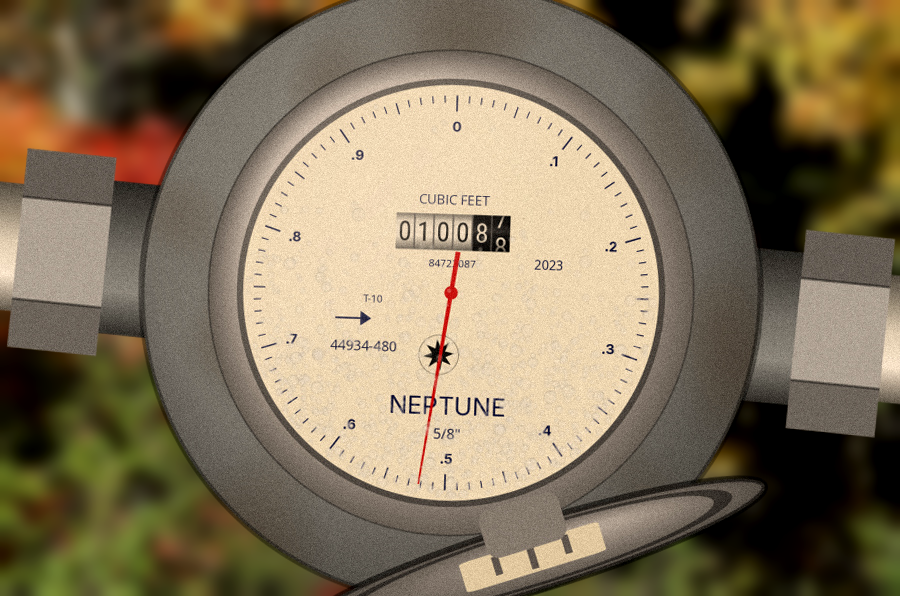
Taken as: 10087.52 ft³
